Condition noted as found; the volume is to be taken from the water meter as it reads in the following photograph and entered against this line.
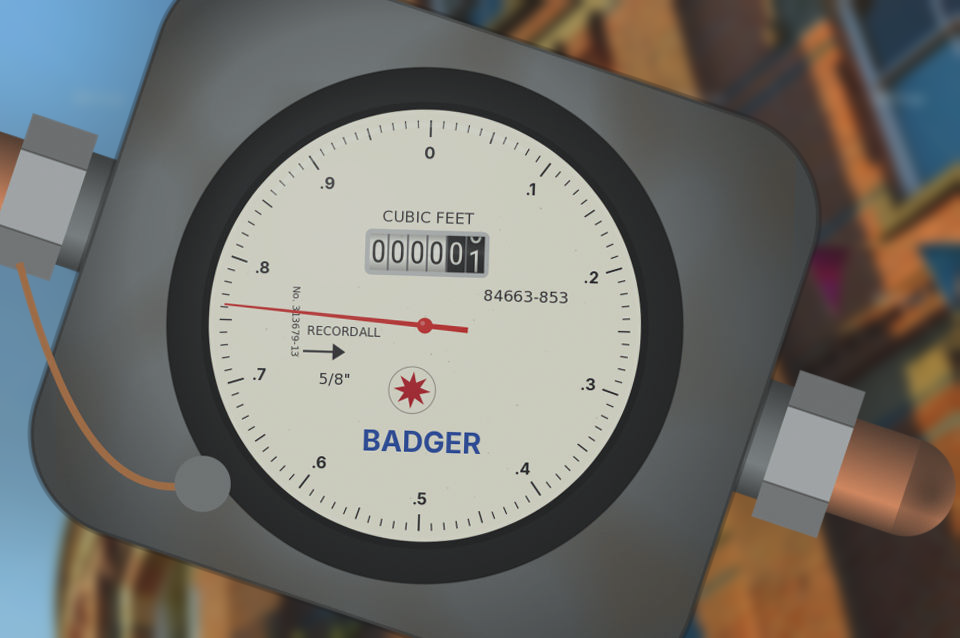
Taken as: 0.76 ft³
